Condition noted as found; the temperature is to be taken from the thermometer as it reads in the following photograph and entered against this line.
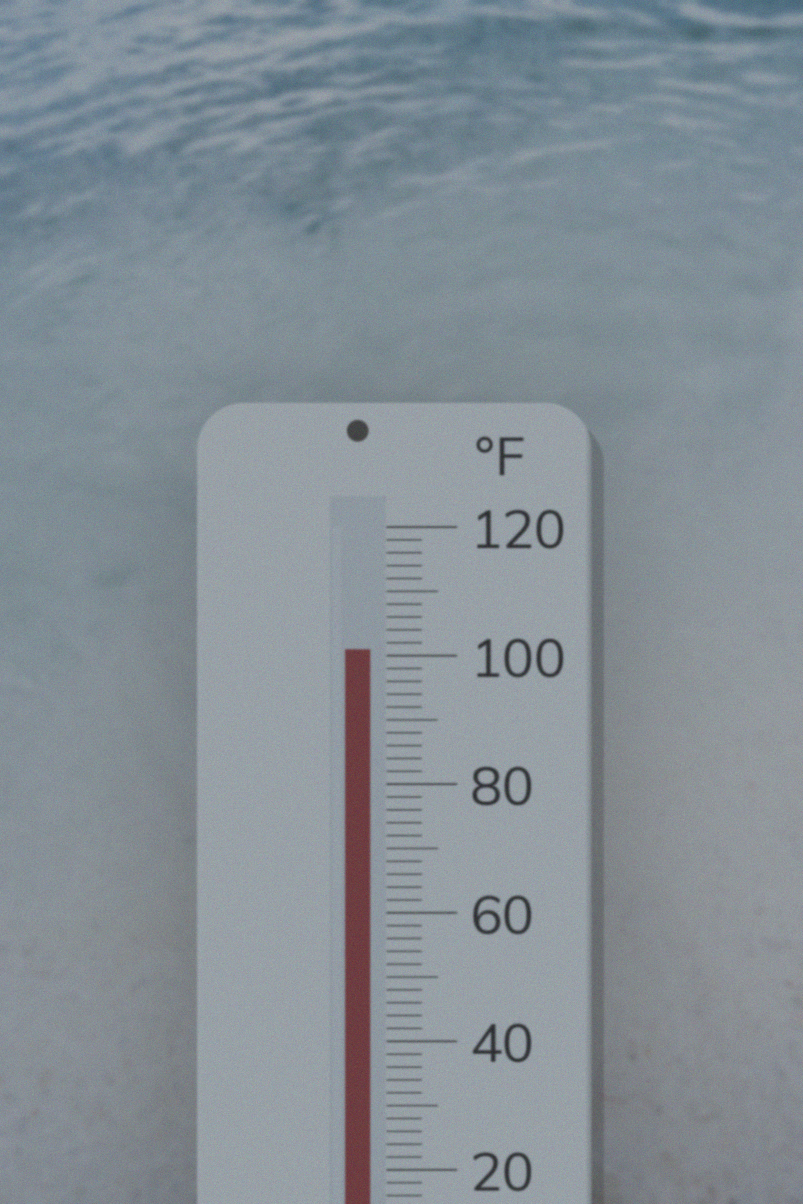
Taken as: 101 °F
